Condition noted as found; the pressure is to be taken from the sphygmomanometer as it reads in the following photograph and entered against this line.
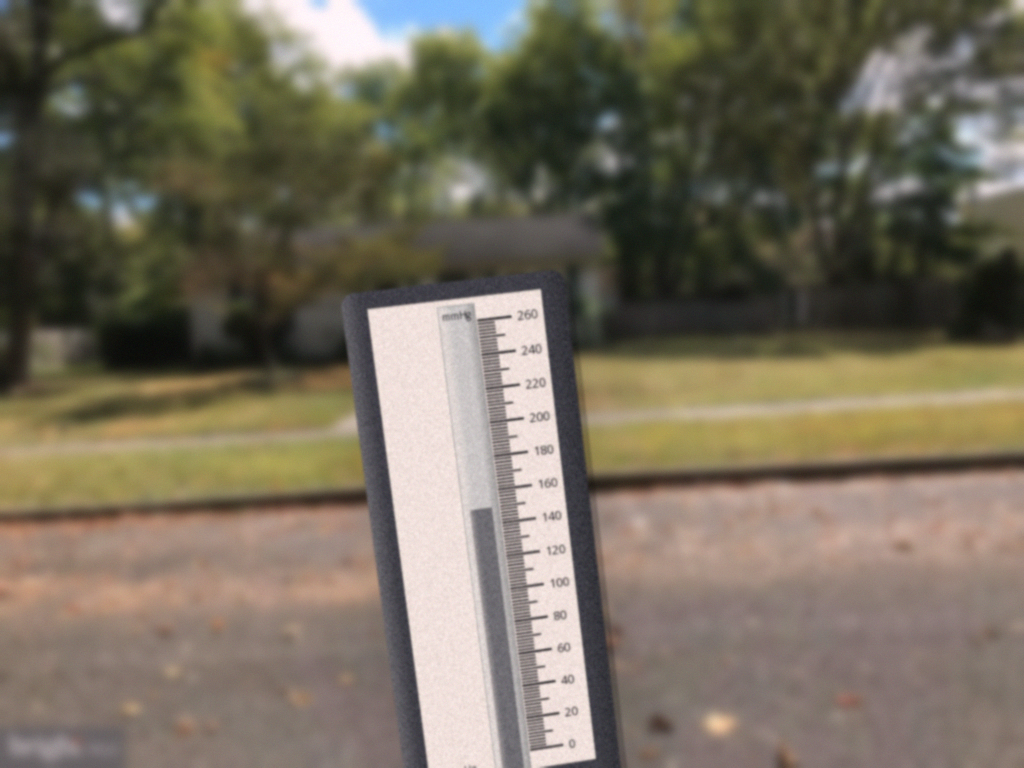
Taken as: 150 mmHg
